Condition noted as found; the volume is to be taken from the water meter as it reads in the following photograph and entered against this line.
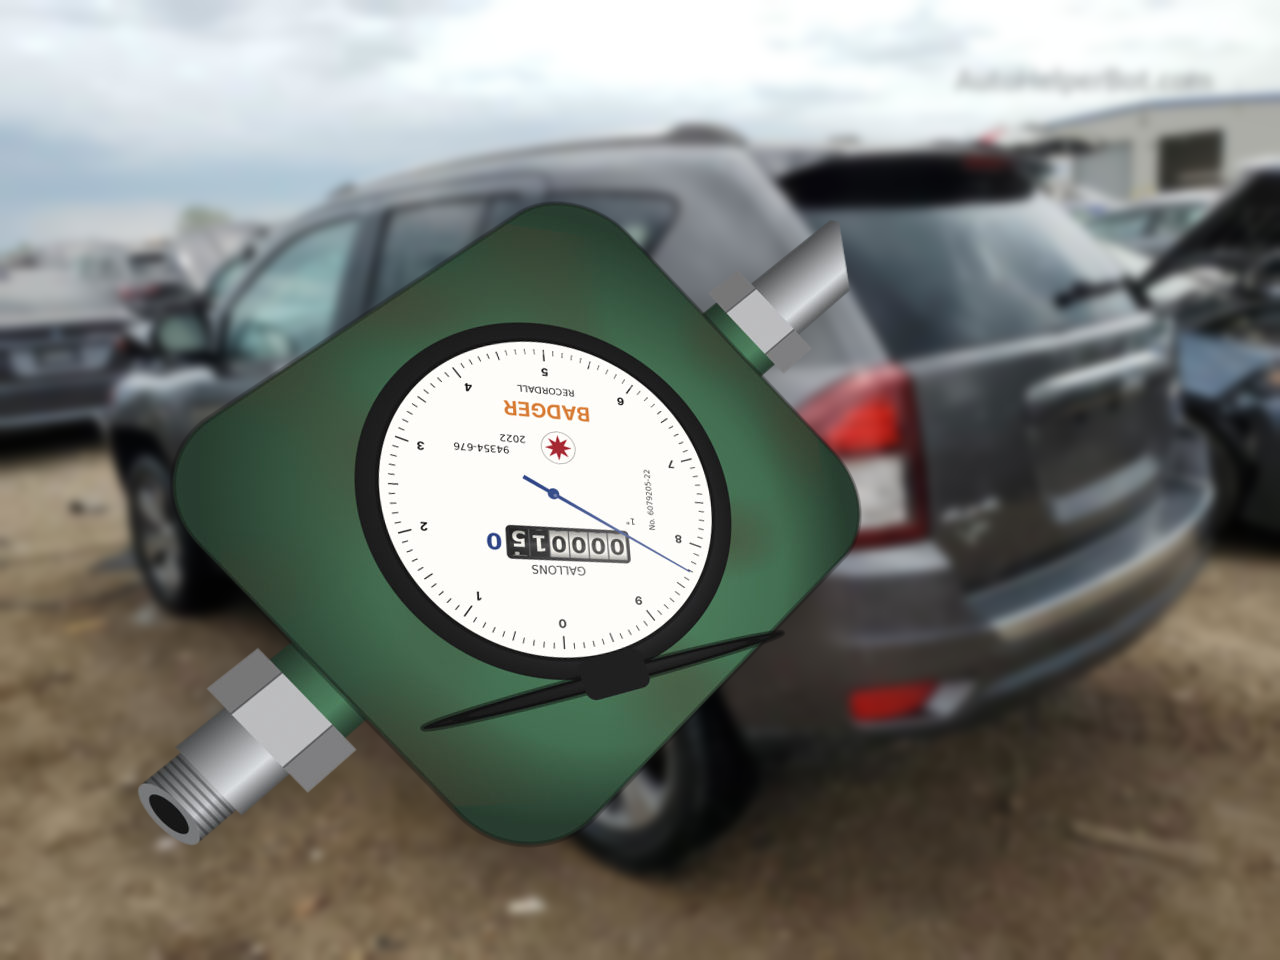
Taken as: 148.3 gal
